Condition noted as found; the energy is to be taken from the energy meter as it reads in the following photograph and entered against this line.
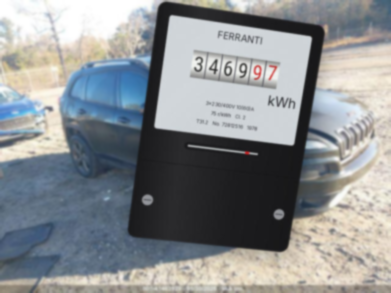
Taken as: 3469.97 kWh
